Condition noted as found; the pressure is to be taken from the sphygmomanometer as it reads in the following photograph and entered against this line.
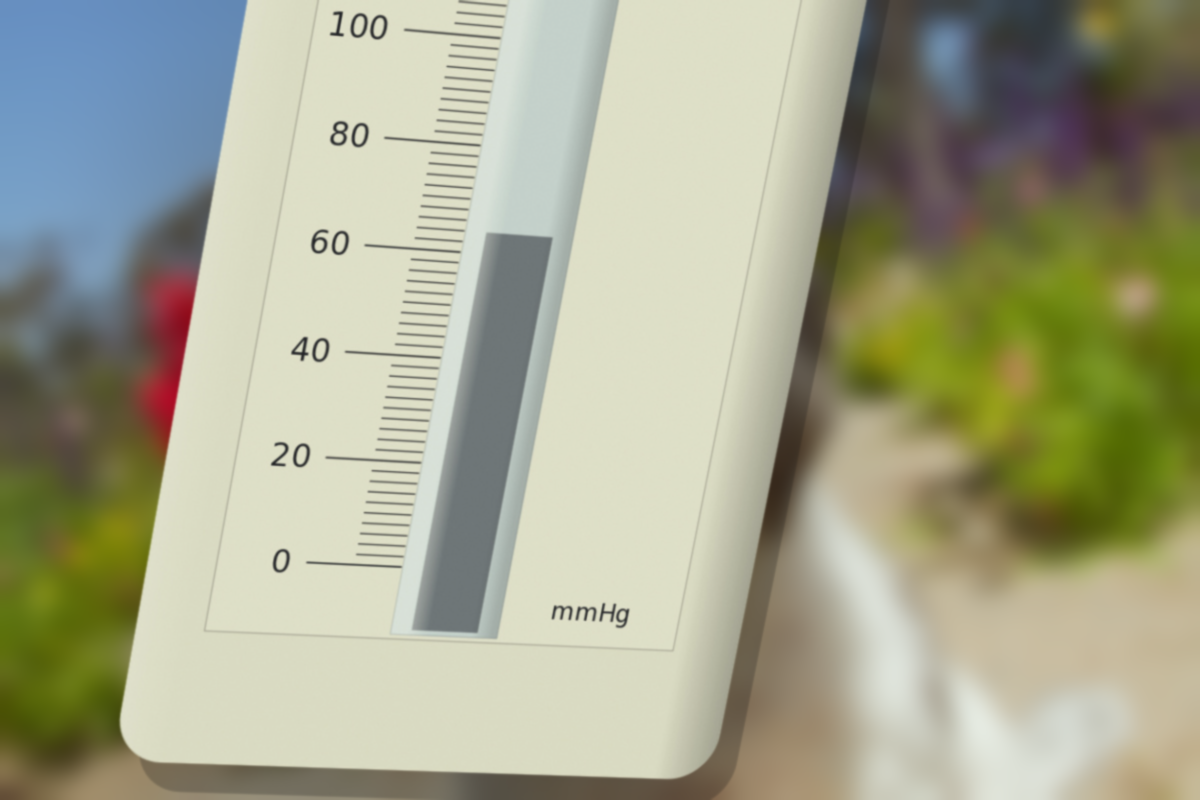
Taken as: 64 mmHg
